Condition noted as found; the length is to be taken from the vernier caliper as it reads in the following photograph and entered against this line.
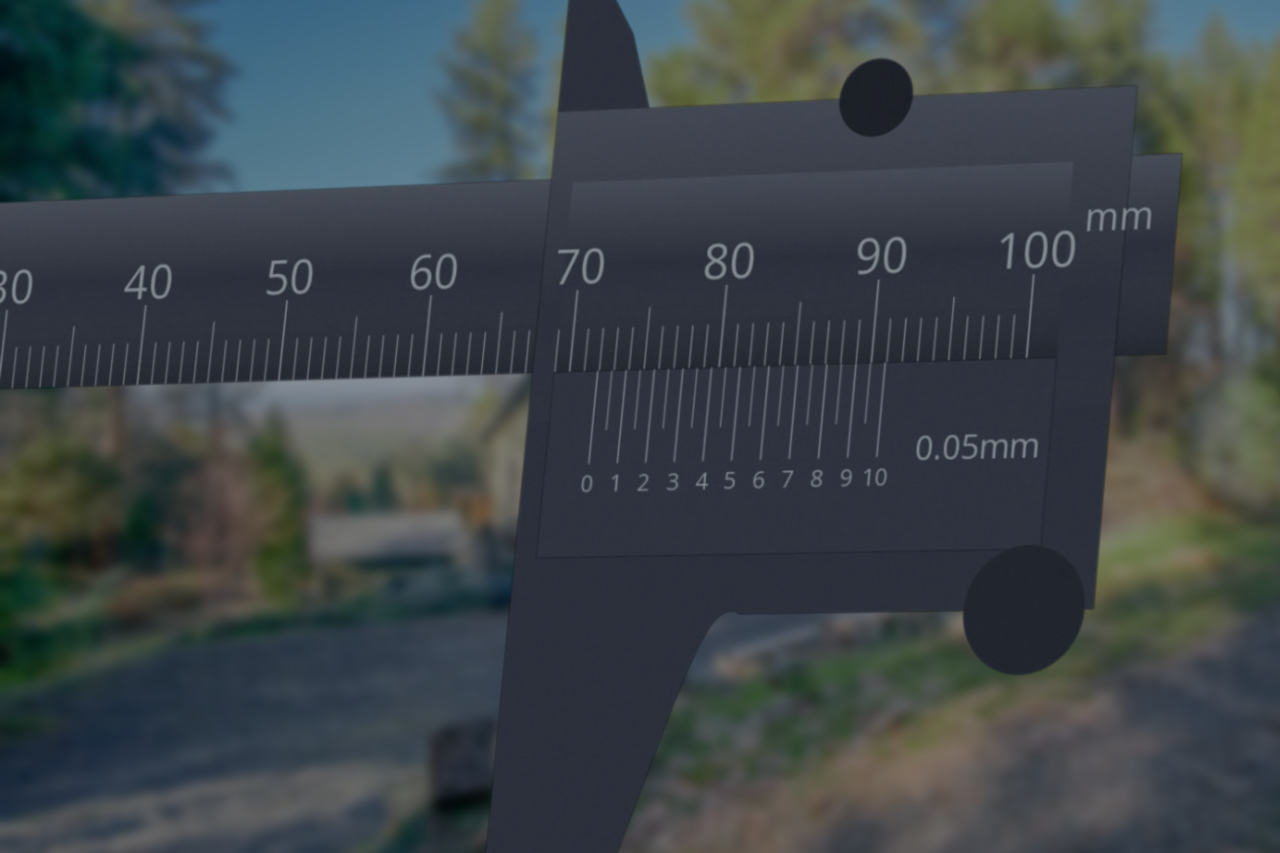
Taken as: 71.9 mm
